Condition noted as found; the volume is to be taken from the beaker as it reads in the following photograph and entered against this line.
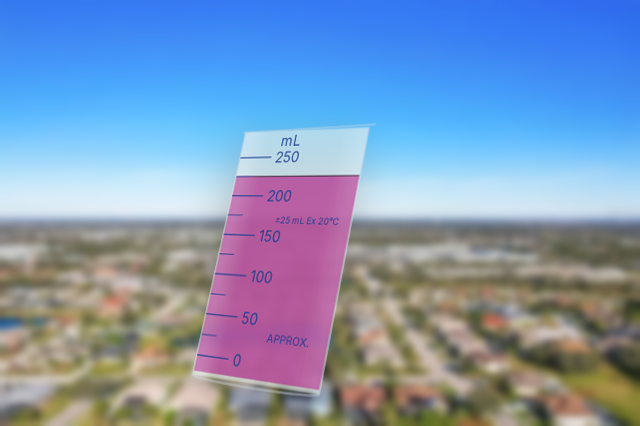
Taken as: 225 mL
